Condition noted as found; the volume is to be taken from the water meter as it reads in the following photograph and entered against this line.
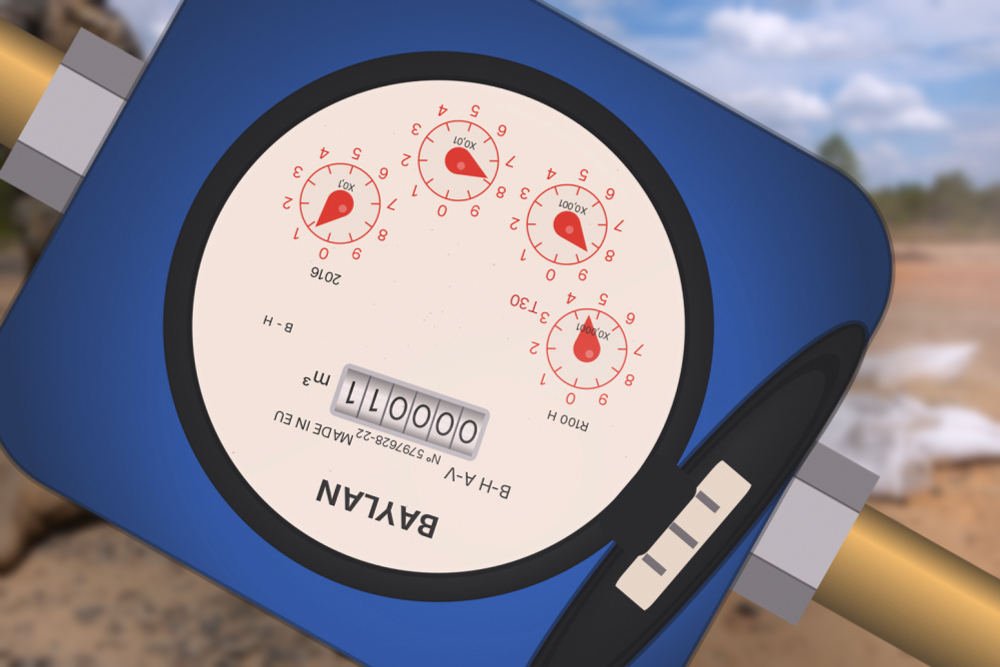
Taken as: 11.0784 m³
